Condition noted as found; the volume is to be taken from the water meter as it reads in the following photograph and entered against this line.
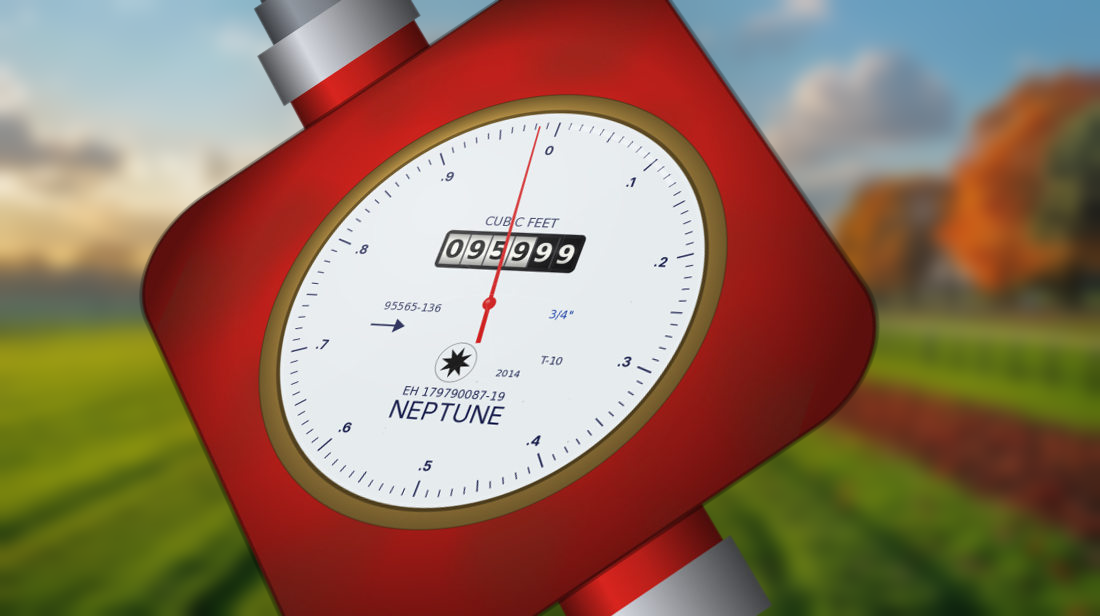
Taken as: 95998.98 ft³
